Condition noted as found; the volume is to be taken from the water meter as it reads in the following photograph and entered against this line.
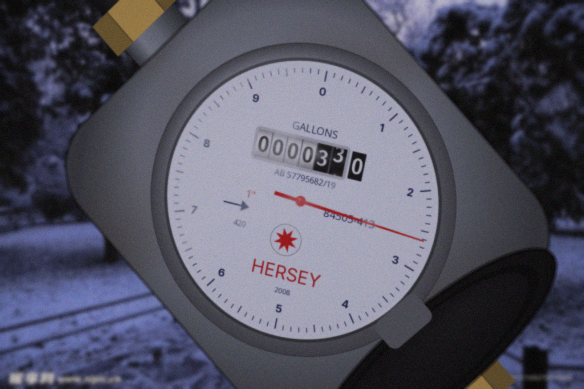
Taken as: 332.6 gal
